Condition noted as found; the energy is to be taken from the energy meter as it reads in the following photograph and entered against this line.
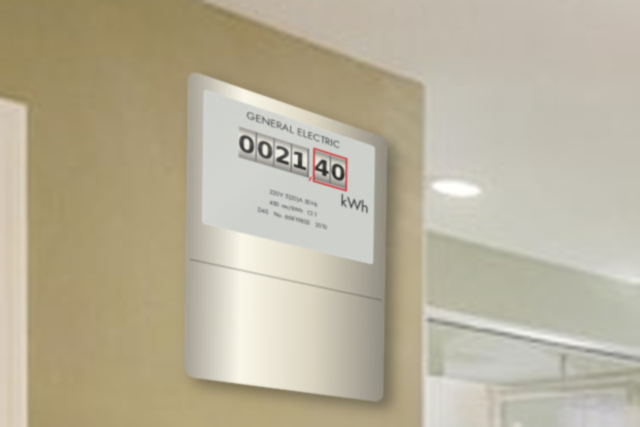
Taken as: 21.40 kWh
